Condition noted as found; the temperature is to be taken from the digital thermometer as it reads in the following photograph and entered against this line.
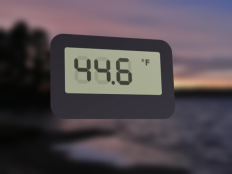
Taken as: 44.6 °F
